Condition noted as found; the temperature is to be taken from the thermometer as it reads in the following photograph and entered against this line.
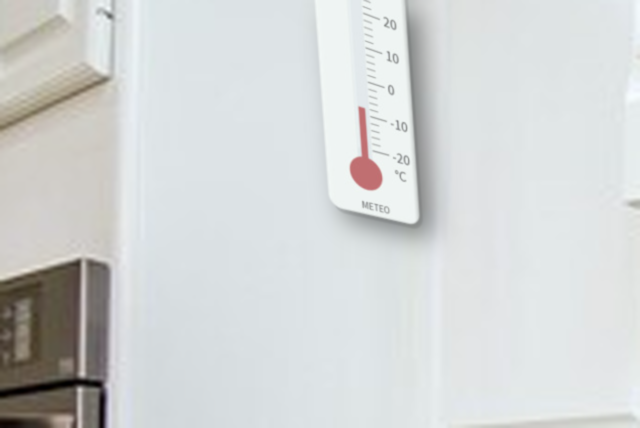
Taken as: -8 °C
